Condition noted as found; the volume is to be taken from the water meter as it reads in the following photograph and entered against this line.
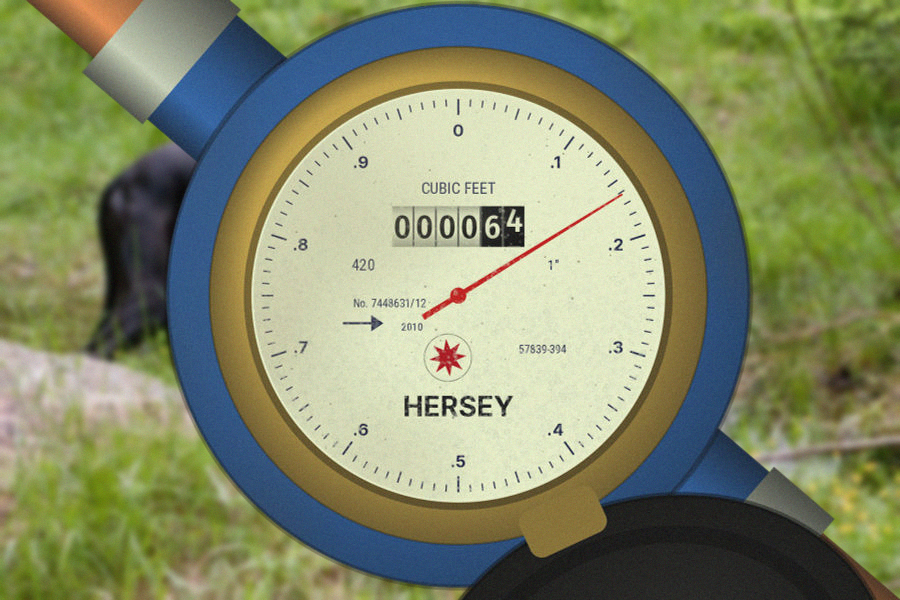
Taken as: 64.16 ft³
